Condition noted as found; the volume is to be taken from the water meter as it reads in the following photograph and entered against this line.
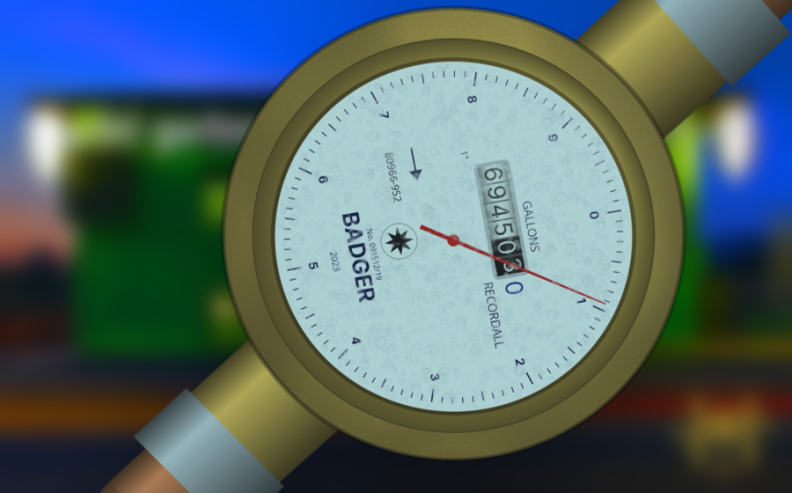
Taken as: 6945030.9 gal
